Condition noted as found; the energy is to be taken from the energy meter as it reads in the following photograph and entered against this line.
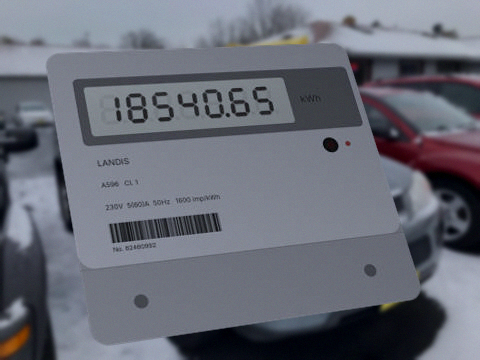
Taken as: 18540.65 kWh
